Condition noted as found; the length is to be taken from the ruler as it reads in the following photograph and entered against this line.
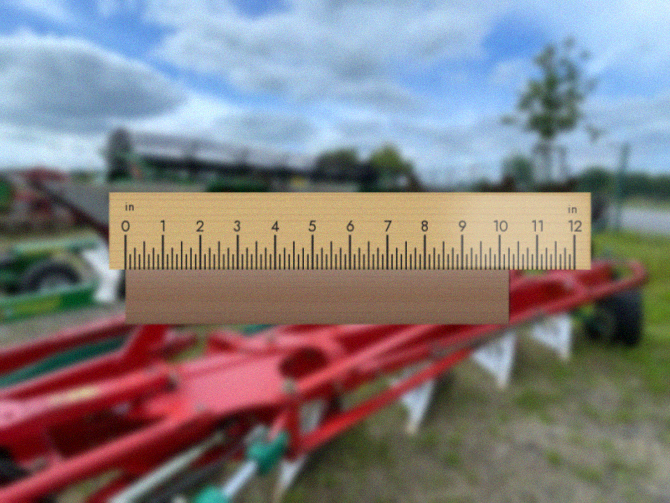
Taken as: 10.25 in
